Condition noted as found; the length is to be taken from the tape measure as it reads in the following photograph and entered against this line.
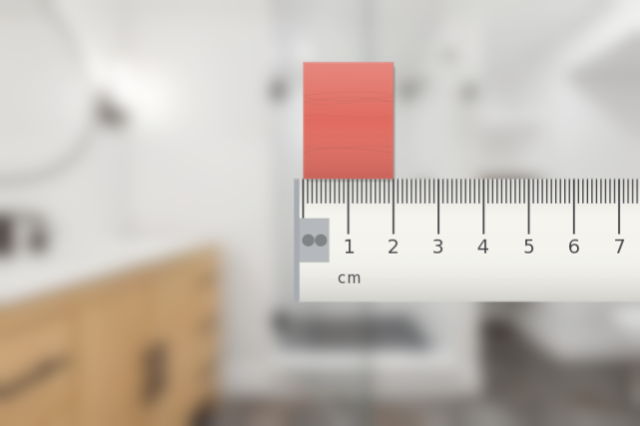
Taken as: 2 cm
